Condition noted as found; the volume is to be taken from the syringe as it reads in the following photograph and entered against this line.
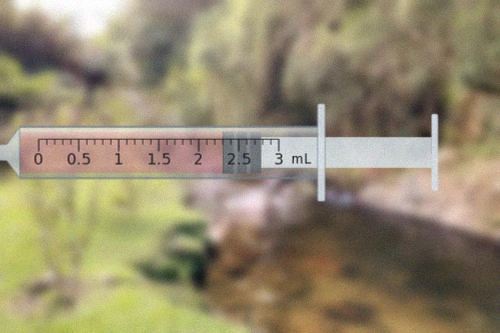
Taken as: 2.3 mL
